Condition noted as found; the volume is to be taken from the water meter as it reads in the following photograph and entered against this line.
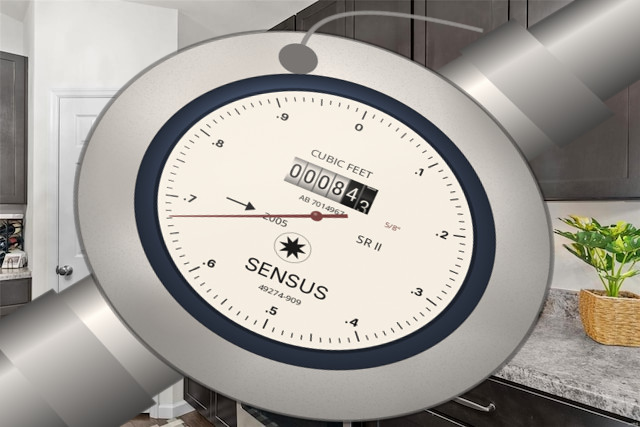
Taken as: 842.67 ft³
